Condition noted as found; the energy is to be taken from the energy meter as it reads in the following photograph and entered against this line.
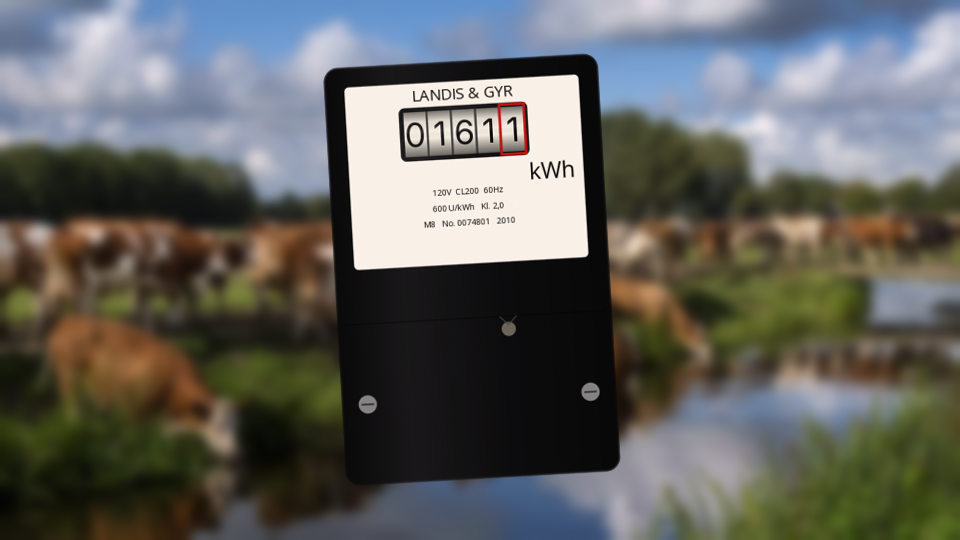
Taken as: 161.1 kWh
